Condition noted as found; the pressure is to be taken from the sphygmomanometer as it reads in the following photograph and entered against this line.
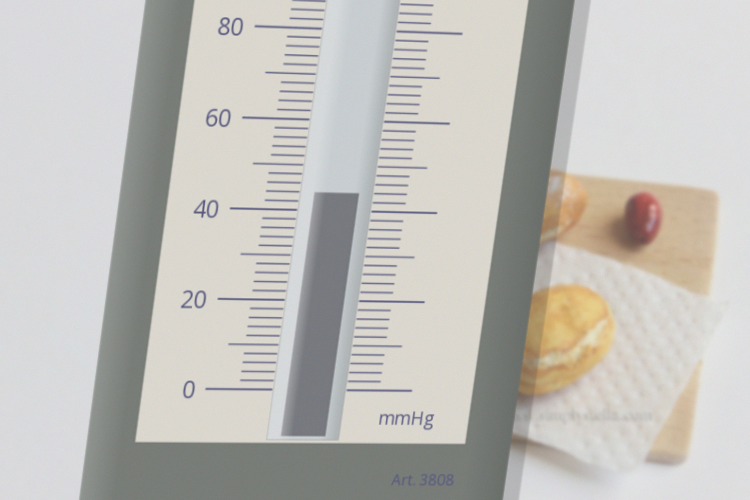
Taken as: 44 mmHg
